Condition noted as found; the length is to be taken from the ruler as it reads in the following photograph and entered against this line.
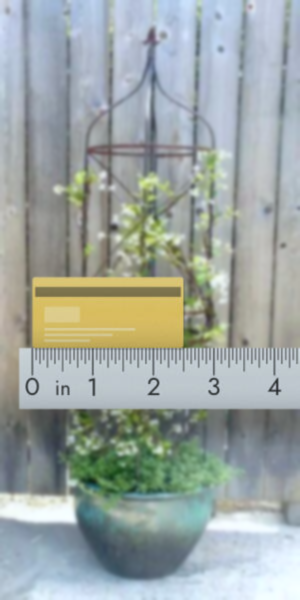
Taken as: 2.5 in
